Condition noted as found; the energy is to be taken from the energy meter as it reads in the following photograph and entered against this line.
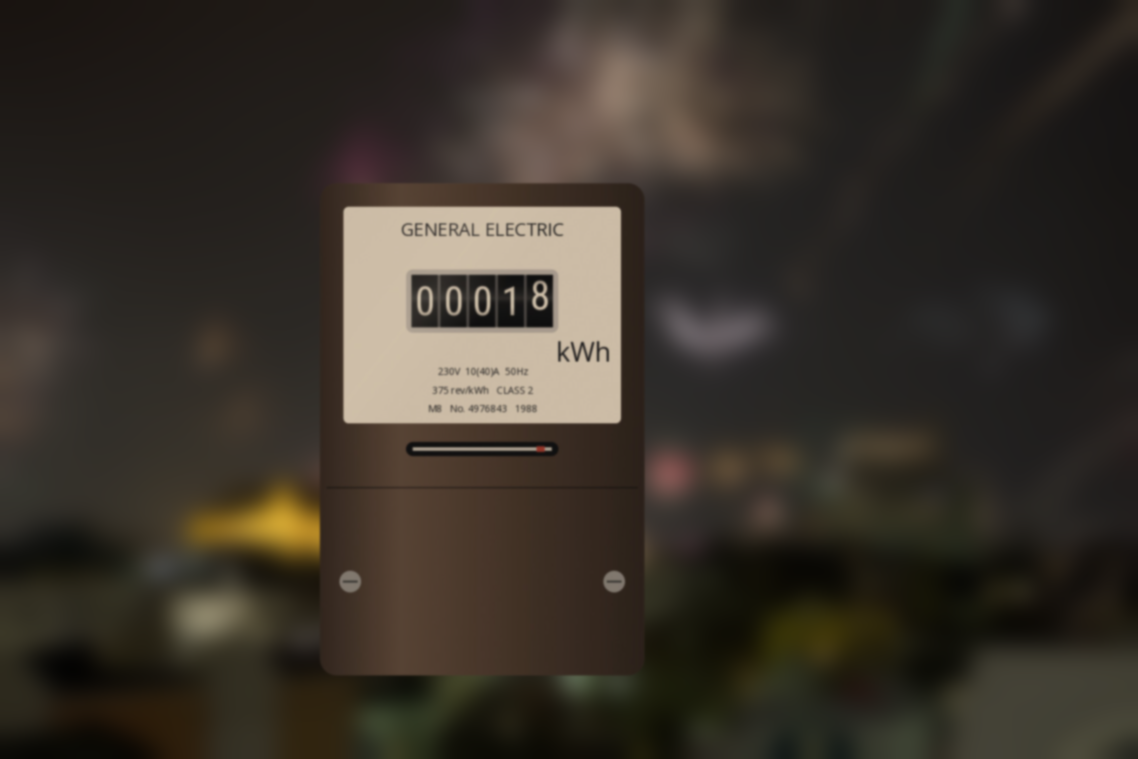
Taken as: 18 kWh
